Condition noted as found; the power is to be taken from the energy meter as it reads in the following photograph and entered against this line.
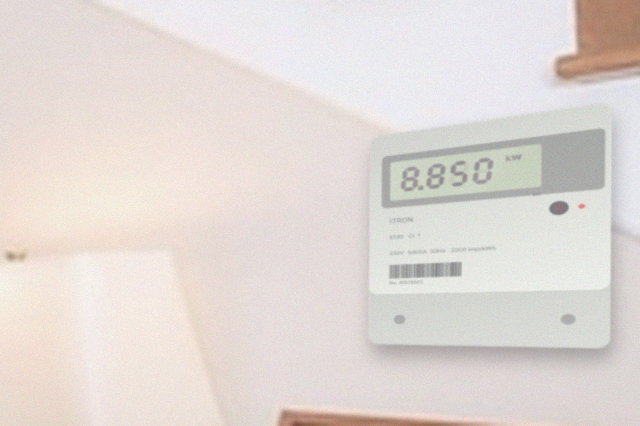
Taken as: 8.850 kW
